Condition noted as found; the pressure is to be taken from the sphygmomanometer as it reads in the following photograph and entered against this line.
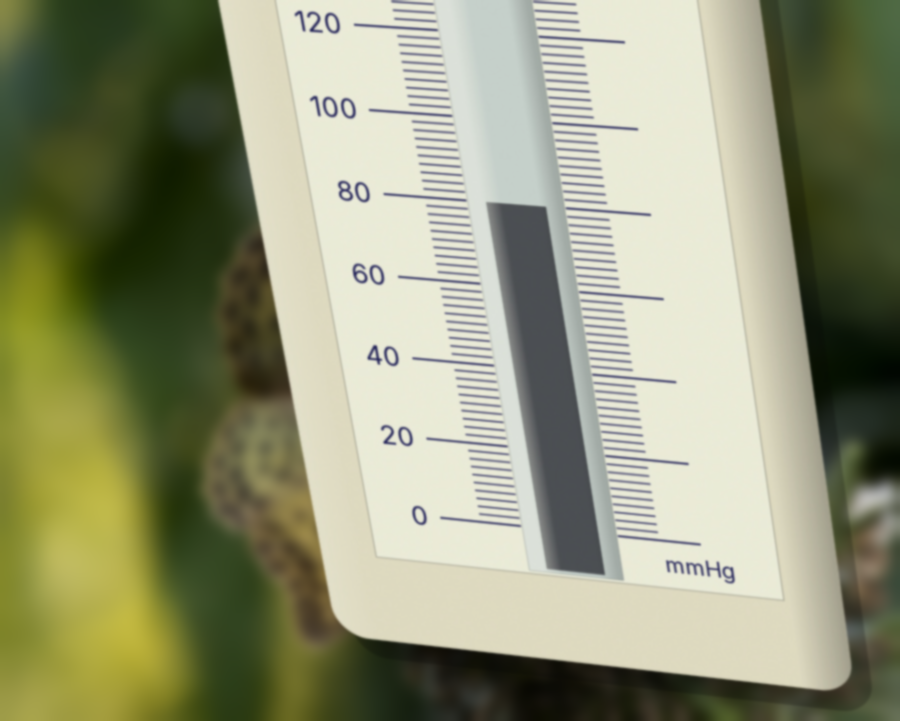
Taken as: 80 mmHg
